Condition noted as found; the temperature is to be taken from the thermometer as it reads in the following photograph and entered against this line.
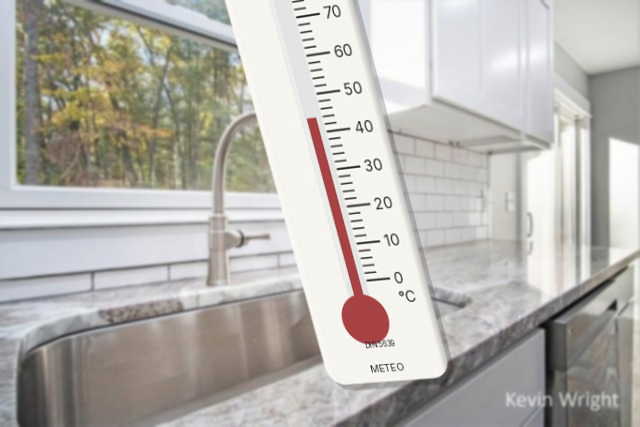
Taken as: 44 °C
